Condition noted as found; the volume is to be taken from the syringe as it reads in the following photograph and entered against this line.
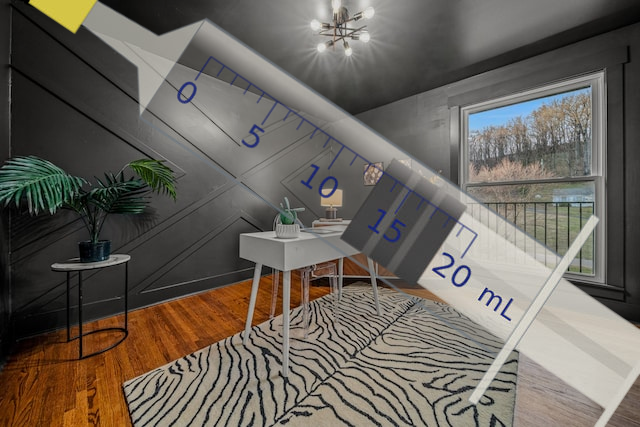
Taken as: 13 mL
